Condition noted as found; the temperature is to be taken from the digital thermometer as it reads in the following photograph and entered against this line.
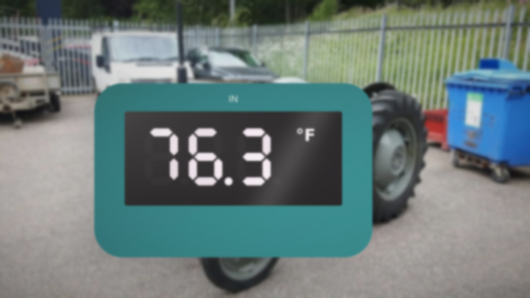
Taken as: 76.3 °F
